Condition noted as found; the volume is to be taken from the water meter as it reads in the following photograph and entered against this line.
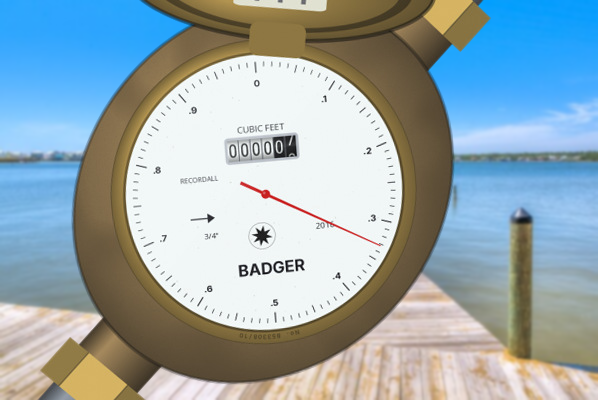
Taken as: 7.33 ft³
